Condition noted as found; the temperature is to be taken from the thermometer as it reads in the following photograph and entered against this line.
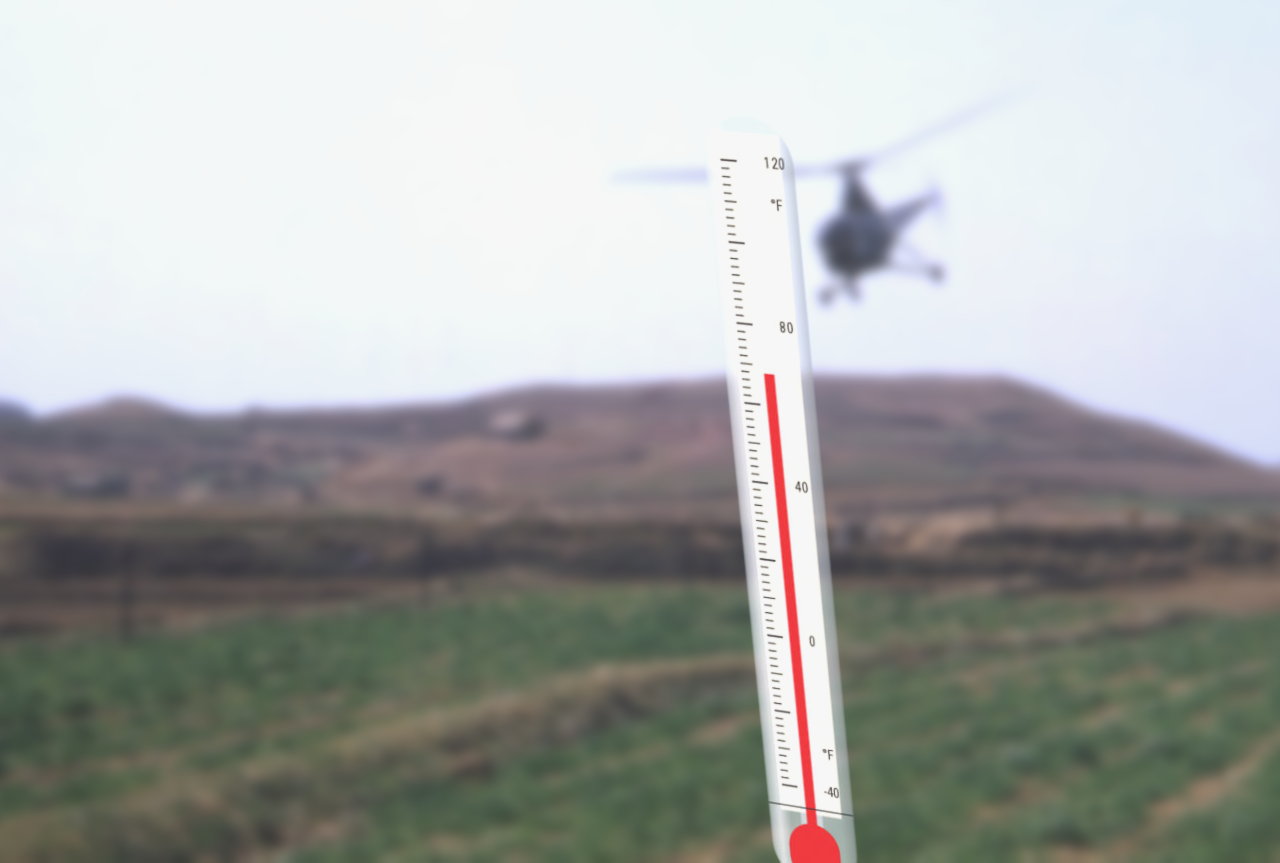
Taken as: 68 °F
